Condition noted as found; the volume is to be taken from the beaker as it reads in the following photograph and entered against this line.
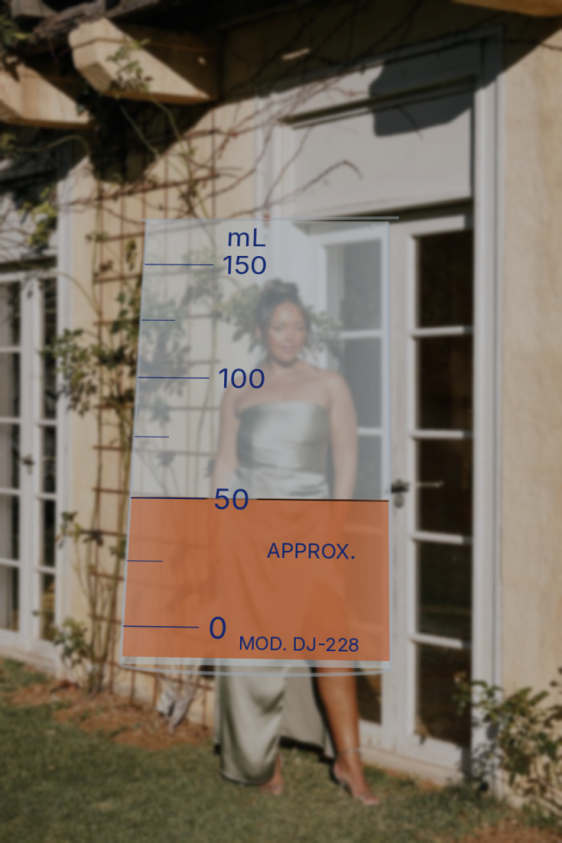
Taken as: 50 mL
